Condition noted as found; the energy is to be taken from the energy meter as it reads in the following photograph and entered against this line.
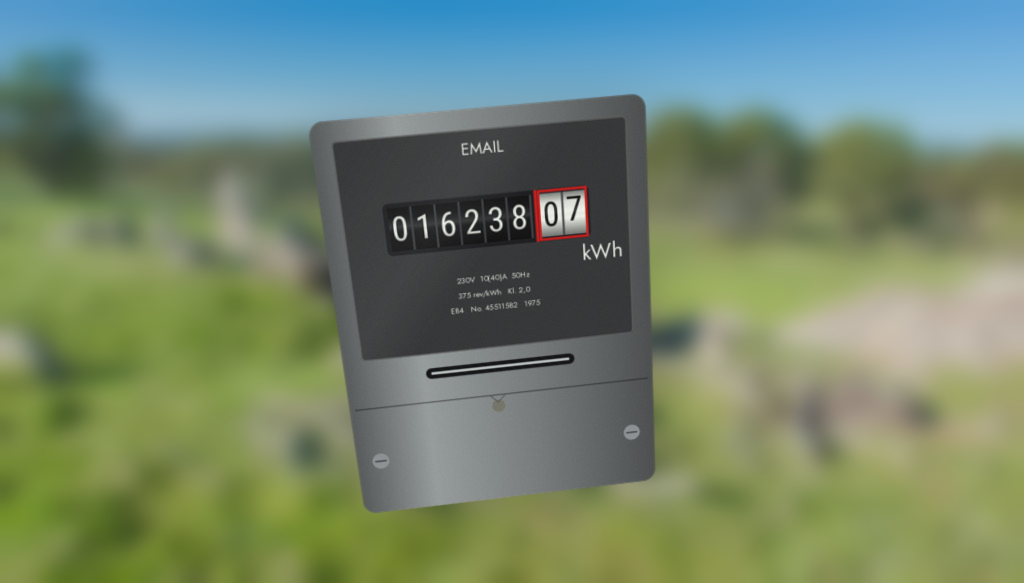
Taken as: 16238.07 kWh
